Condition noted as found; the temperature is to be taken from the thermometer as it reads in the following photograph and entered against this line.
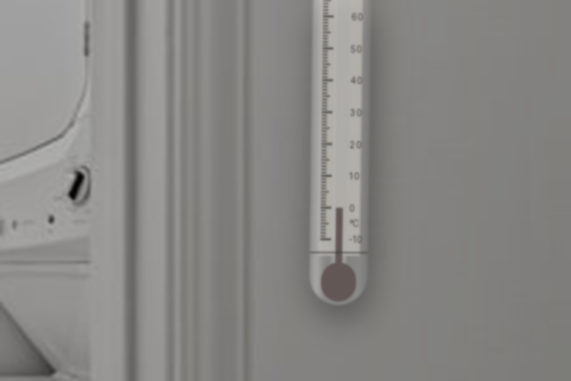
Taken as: 0 °C
